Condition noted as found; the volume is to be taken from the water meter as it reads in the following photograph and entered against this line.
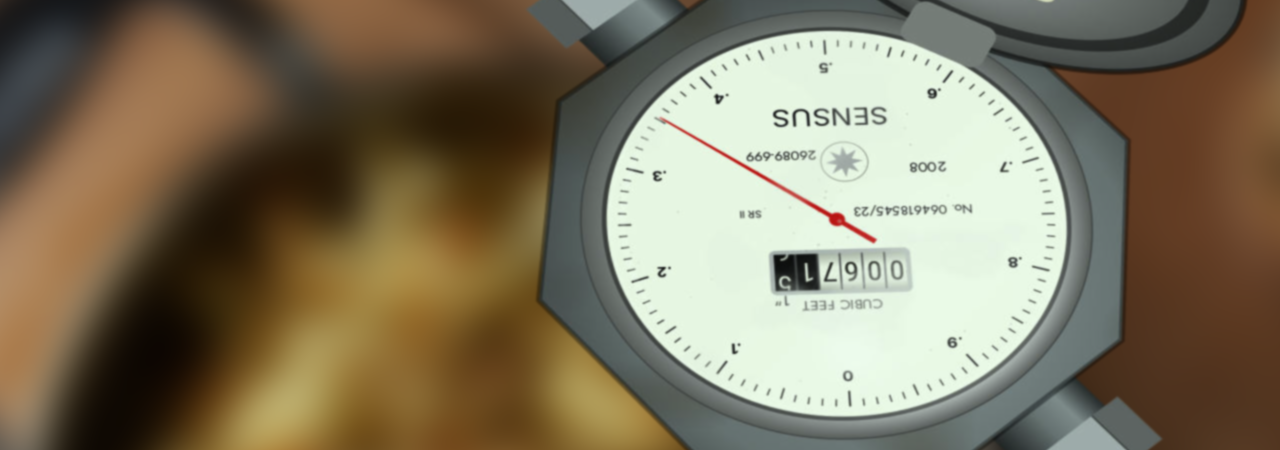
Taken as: 6715.35 ft³
